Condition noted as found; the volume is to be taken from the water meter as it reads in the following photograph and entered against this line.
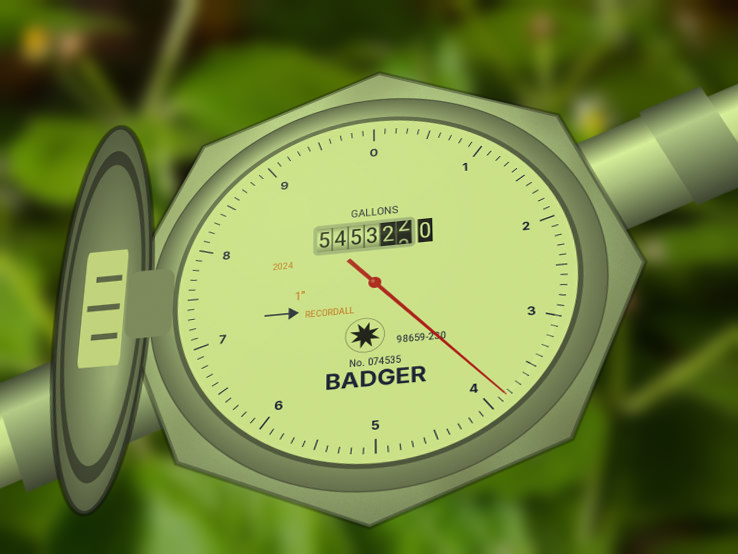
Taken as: 5453223.8 gal
